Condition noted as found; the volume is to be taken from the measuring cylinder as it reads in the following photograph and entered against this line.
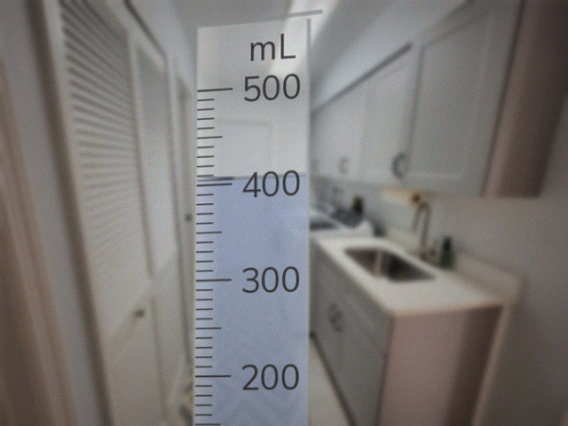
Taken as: 405 mL
